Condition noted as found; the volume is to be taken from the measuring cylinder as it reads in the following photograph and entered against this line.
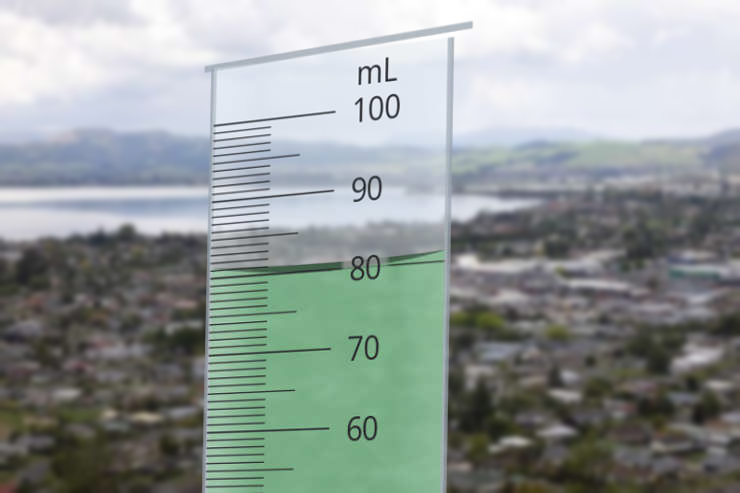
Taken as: 80 mL
